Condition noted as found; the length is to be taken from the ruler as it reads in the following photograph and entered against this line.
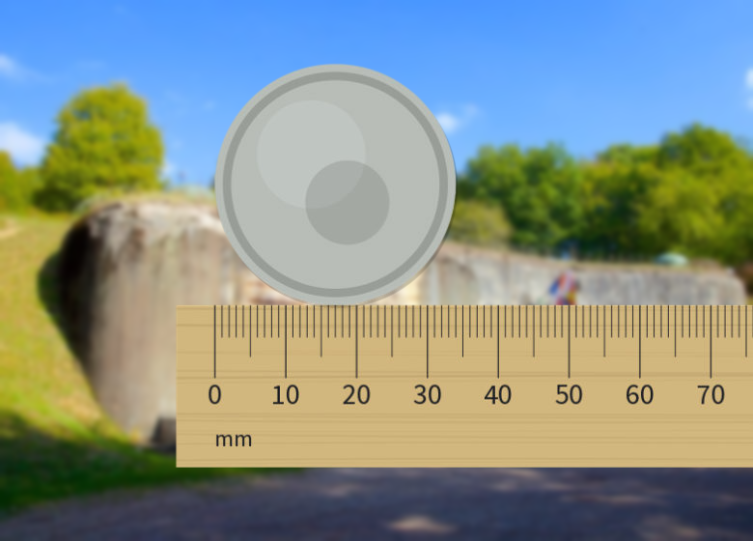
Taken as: 34 mm
